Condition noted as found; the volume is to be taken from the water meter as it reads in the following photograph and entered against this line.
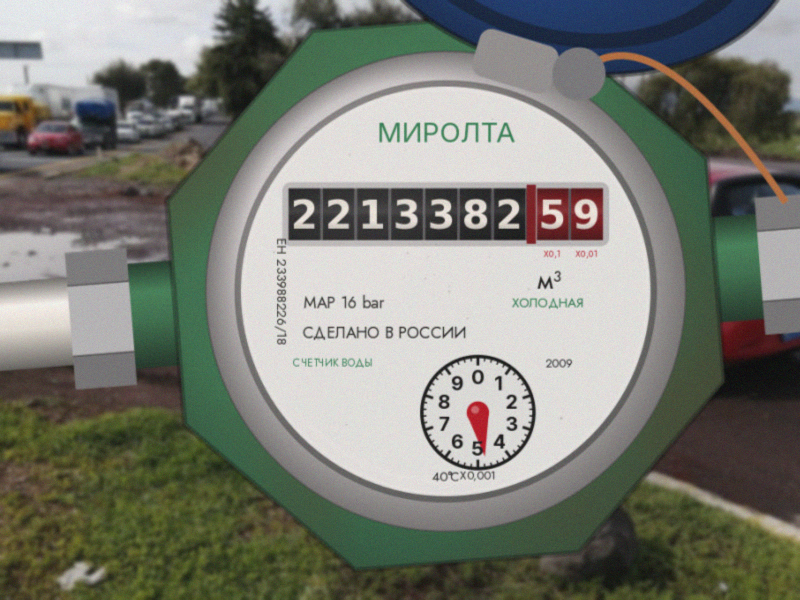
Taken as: 2213382.594 m³
